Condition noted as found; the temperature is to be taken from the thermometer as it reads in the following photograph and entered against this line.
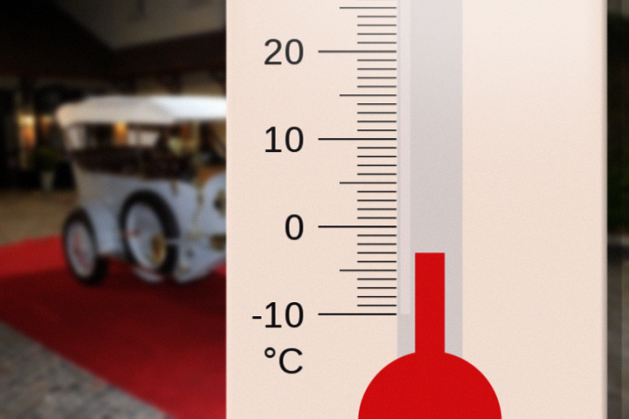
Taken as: -3 °C
